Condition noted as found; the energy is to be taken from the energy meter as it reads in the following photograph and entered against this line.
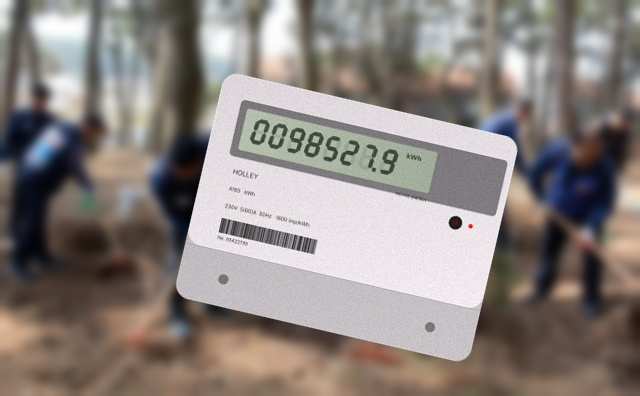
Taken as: 98527.9 kWh
